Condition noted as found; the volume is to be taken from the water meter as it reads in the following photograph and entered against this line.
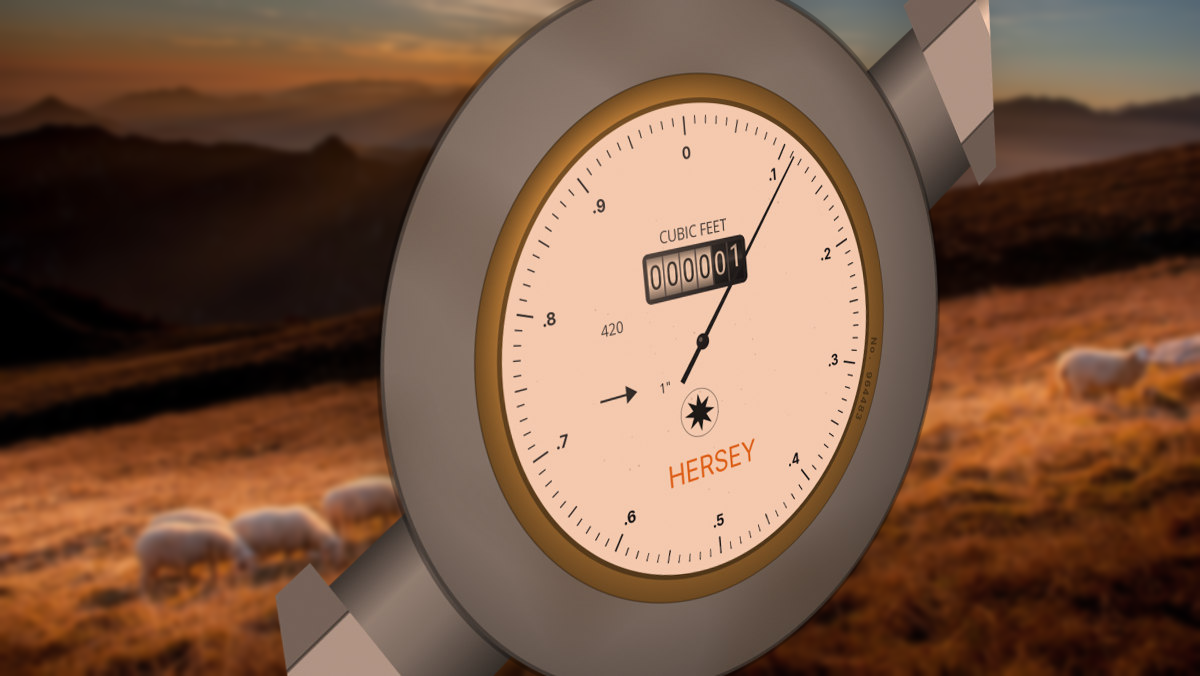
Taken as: 1.11 ft³
